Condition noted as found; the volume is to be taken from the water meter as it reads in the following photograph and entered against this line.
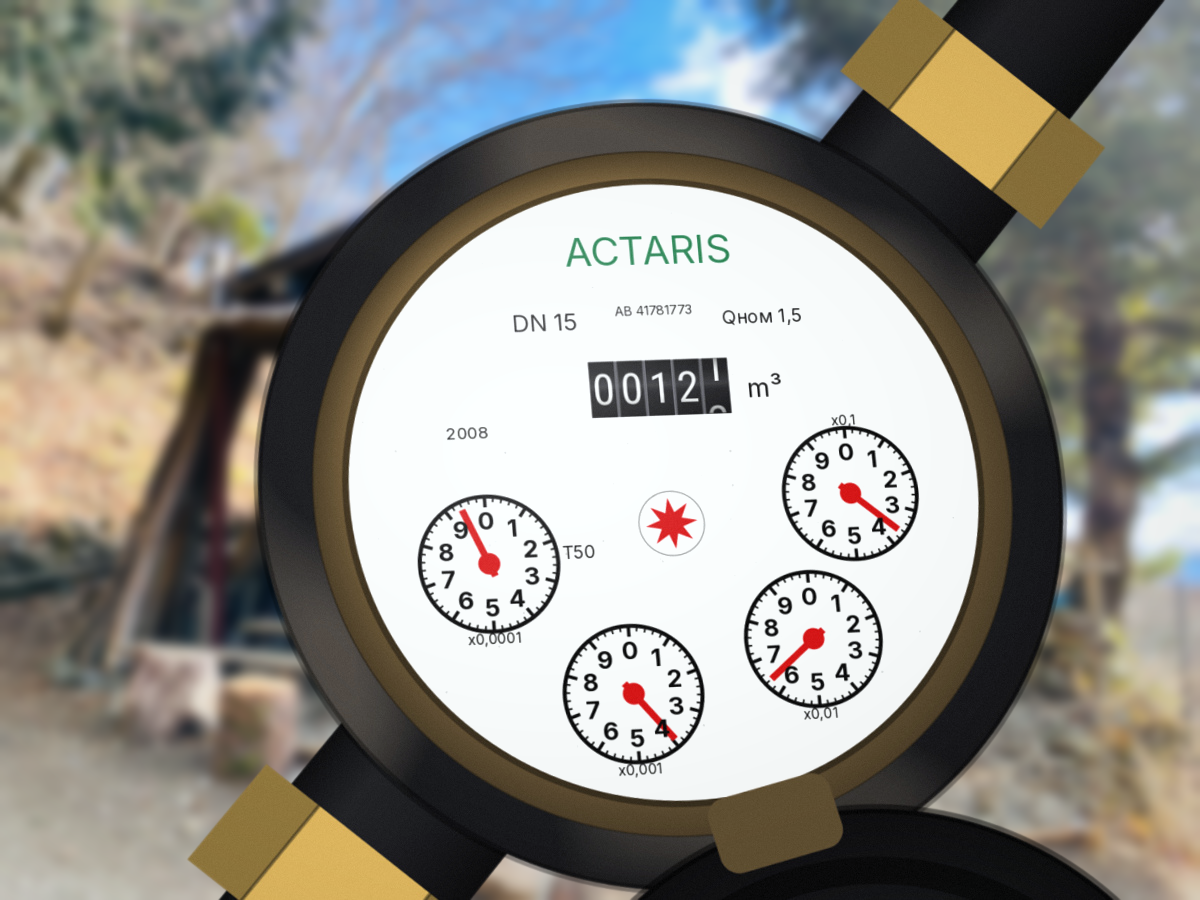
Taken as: 121.3639 m³
